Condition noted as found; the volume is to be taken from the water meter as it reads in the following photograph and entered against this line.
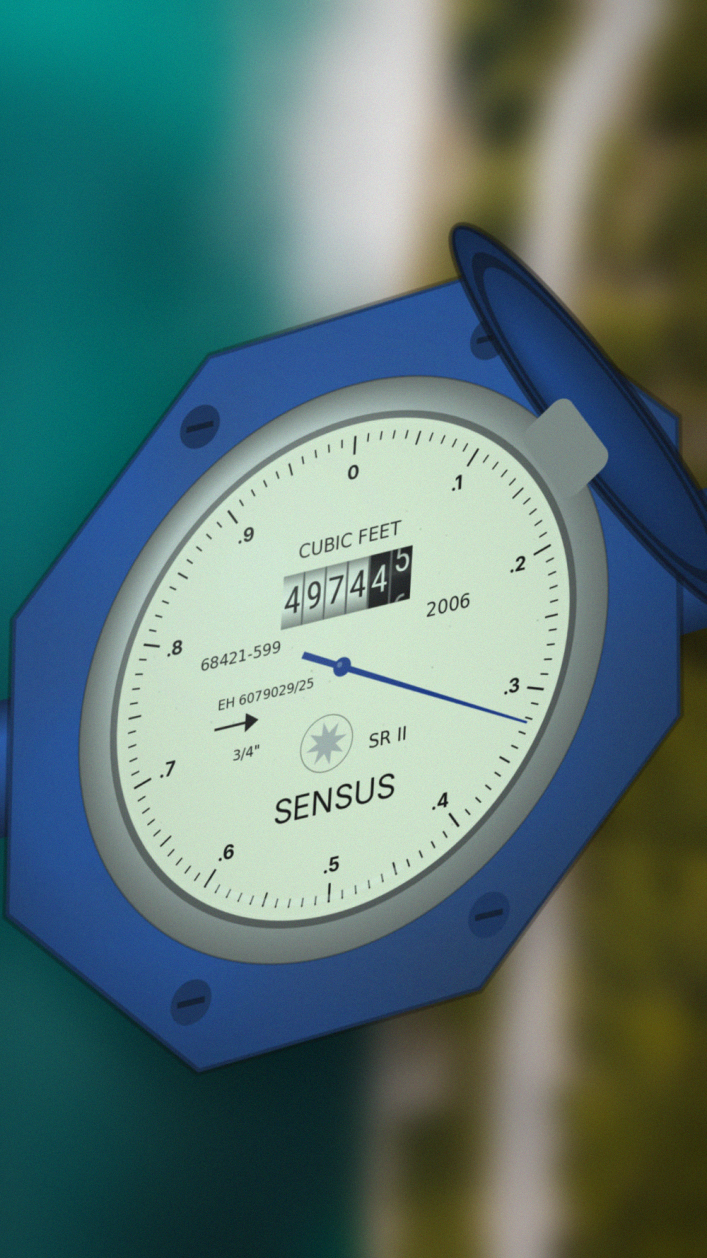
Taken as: 497445.32 ft³
